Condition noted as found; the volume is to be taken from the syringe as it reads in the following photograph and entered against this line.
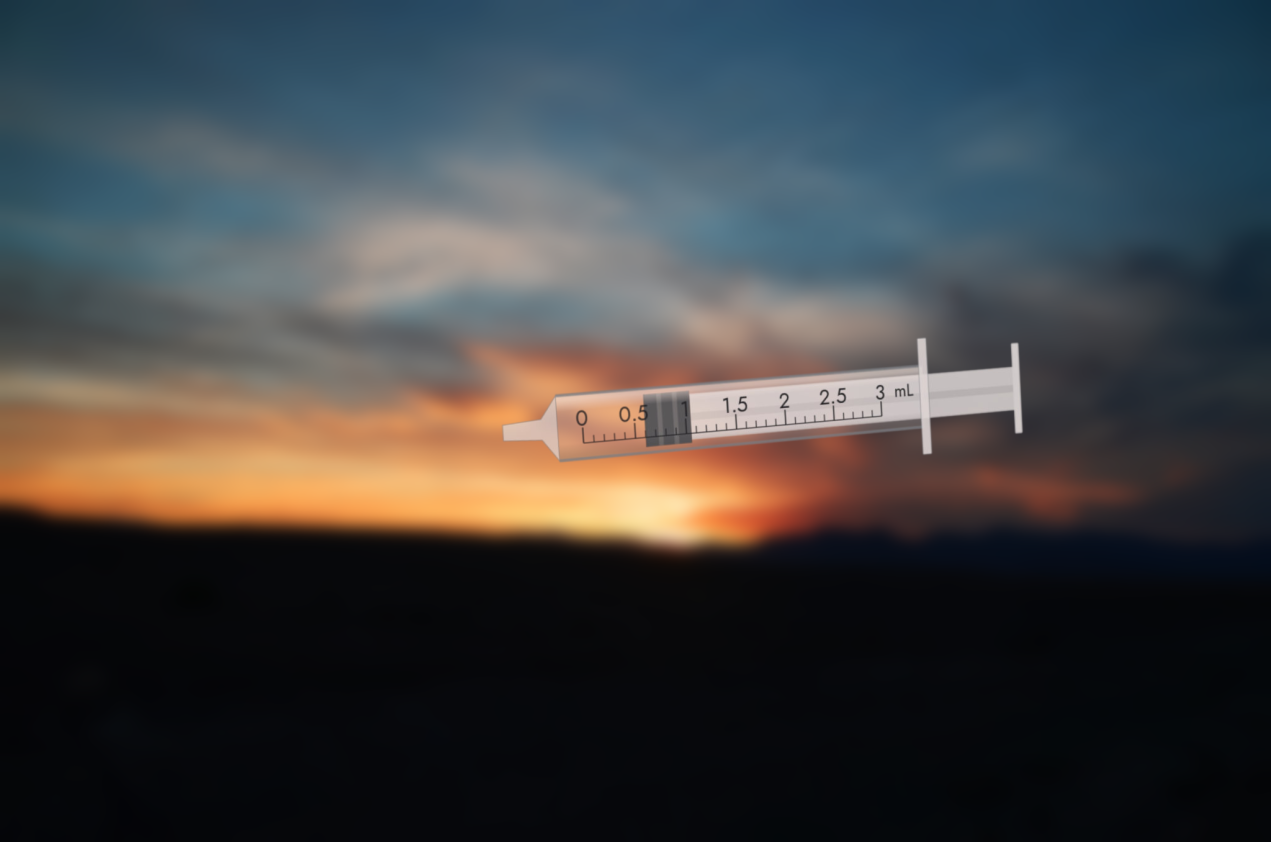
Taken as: 0.6 mL
